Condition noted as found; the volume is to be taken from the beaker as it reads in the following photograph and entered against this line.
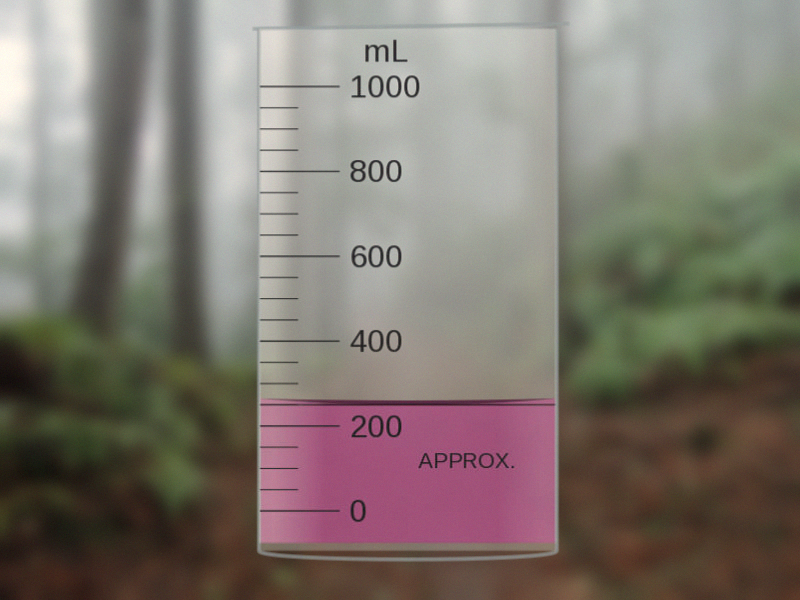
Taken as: 250 mL
